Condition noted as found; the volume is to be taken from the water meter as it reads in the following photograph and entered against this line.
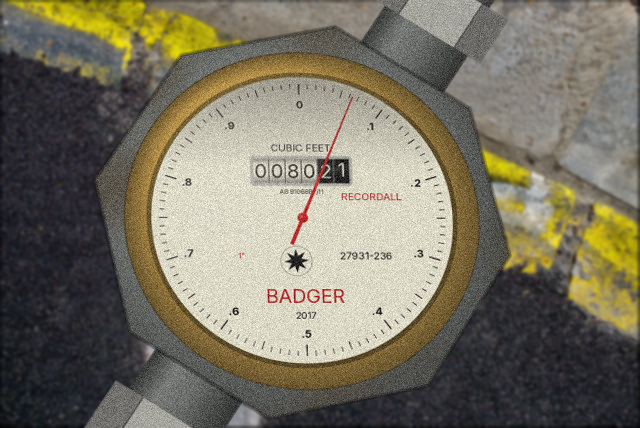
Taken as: 8021.06 ft³
